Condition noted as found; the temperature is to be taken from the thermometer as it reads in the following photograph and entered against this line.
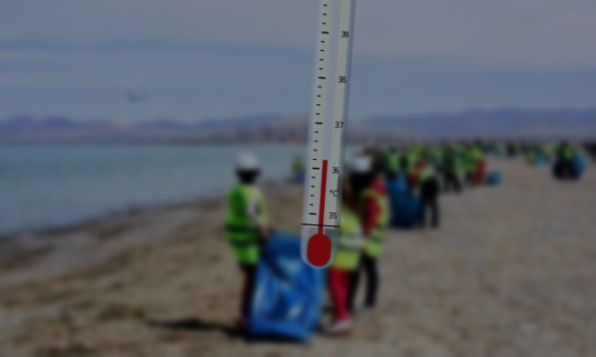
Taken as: 36.2 °C
